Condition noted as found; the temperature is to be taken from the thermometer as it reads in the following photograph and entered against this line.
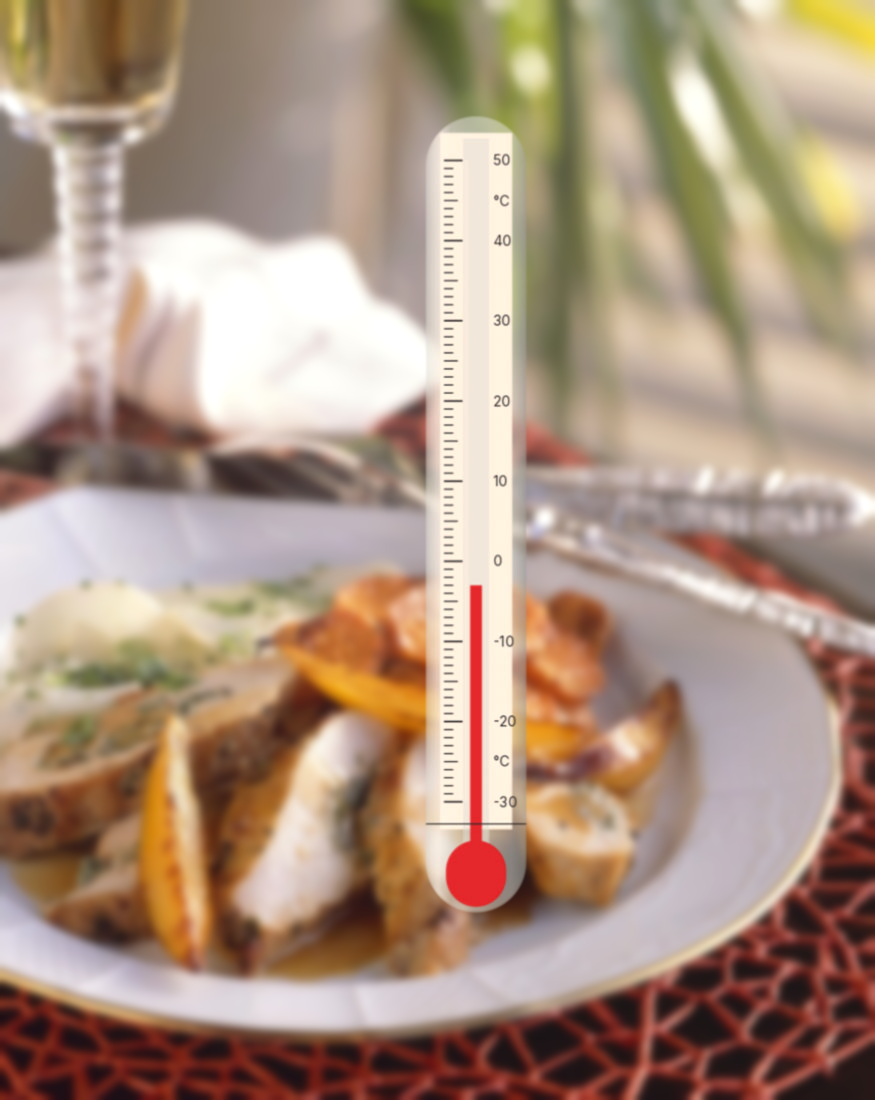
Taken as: -3 °C
